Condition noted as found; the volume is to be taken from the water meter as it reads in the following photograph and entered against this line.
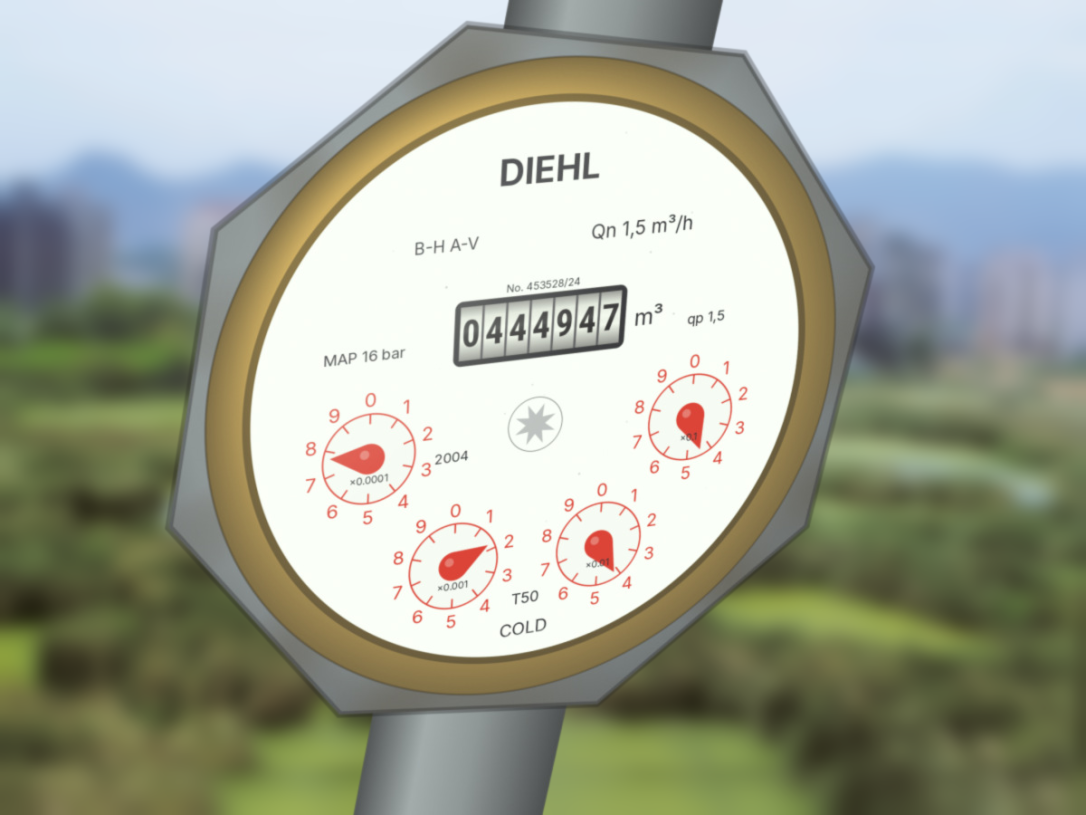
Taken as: 444947.4417 m³
